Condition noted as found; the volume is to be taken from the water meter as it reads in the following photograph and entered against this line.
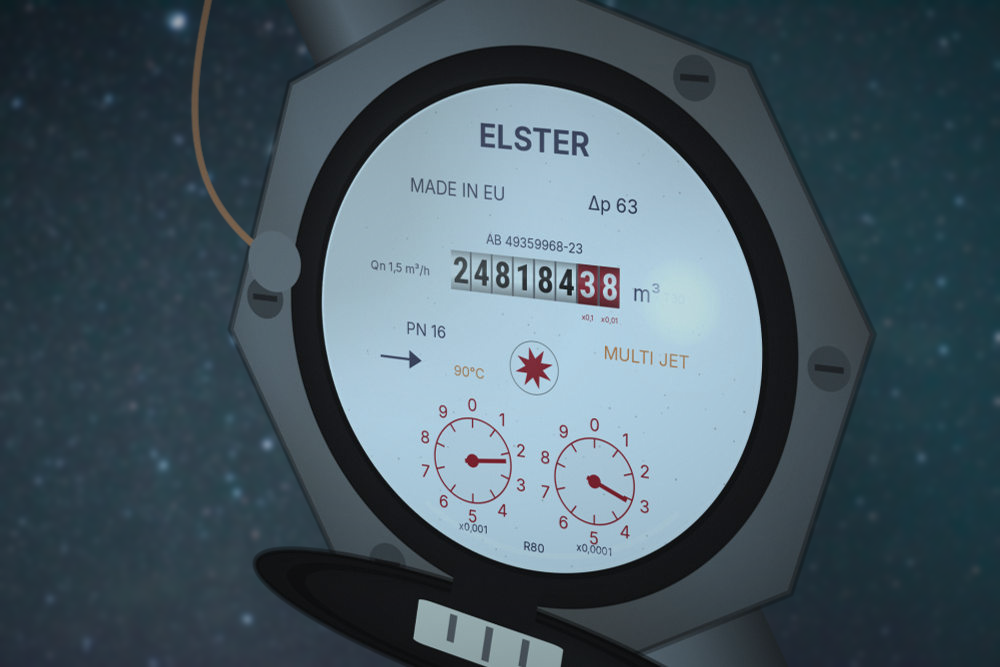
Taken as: 248184.3823 m³
